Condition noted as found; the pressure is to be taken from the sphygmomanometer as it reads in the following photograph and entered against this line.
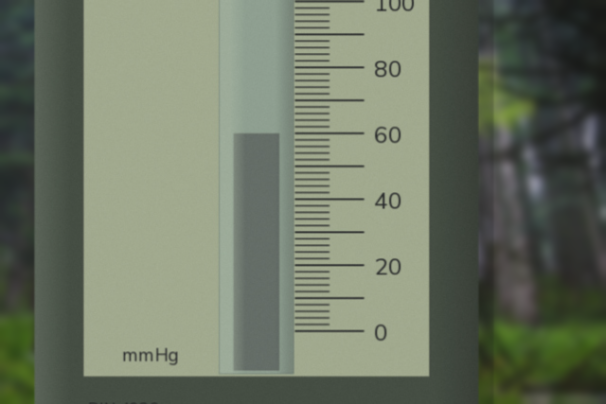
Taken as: 60 mmHg
